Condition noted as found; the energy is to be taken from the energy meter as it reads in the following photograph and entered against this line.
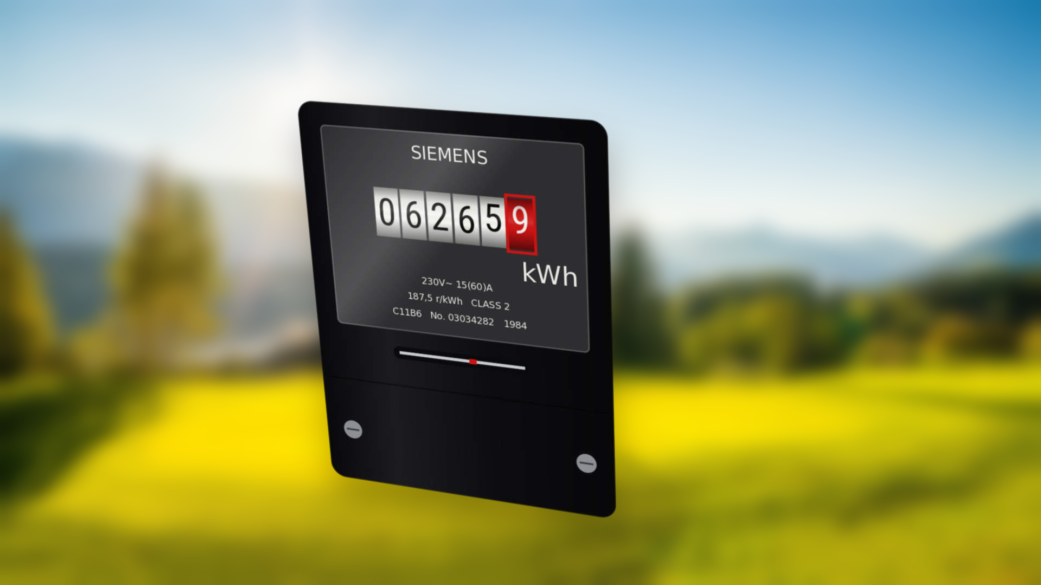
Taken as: 6265.9 kWh
